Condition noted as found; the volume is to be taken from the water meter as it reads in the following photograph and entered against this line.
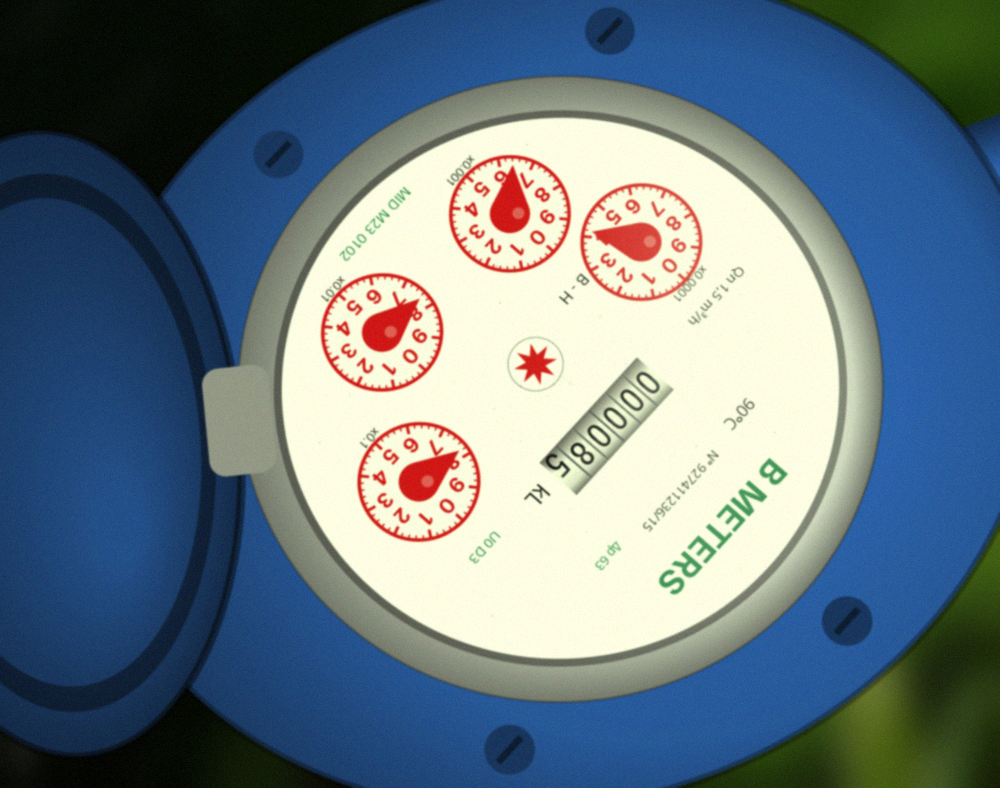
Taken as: 84.7764 kL
